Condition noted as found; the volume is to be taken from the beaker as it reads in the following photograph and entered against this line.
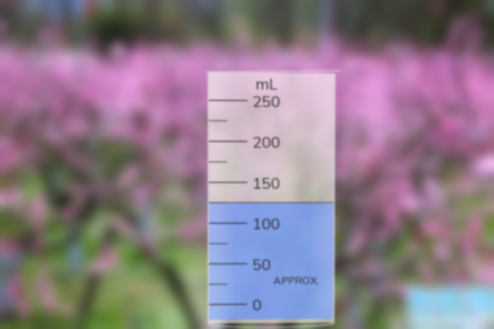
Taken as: 125 mL
